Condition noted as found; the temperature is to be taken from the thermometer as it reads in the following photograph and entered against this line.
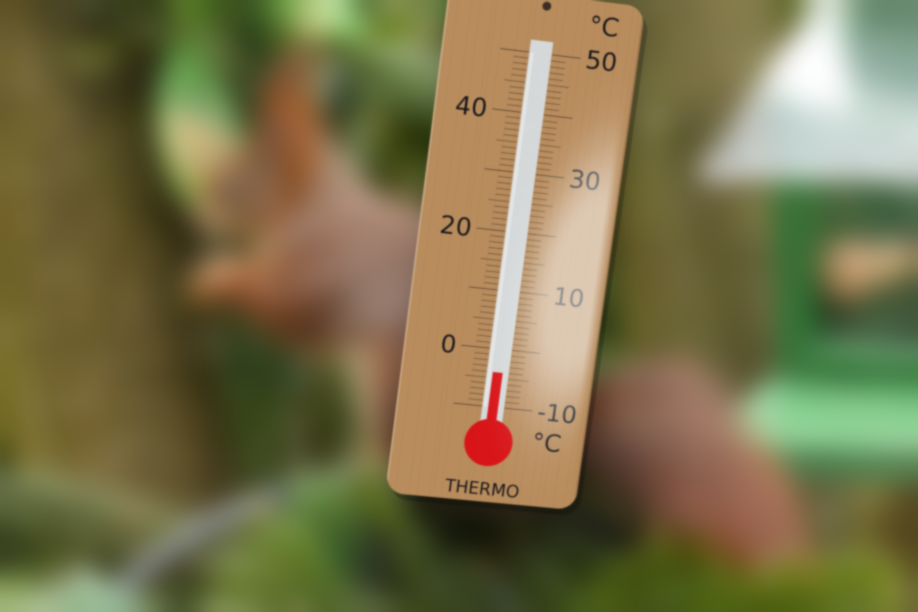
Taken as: -4 °C
